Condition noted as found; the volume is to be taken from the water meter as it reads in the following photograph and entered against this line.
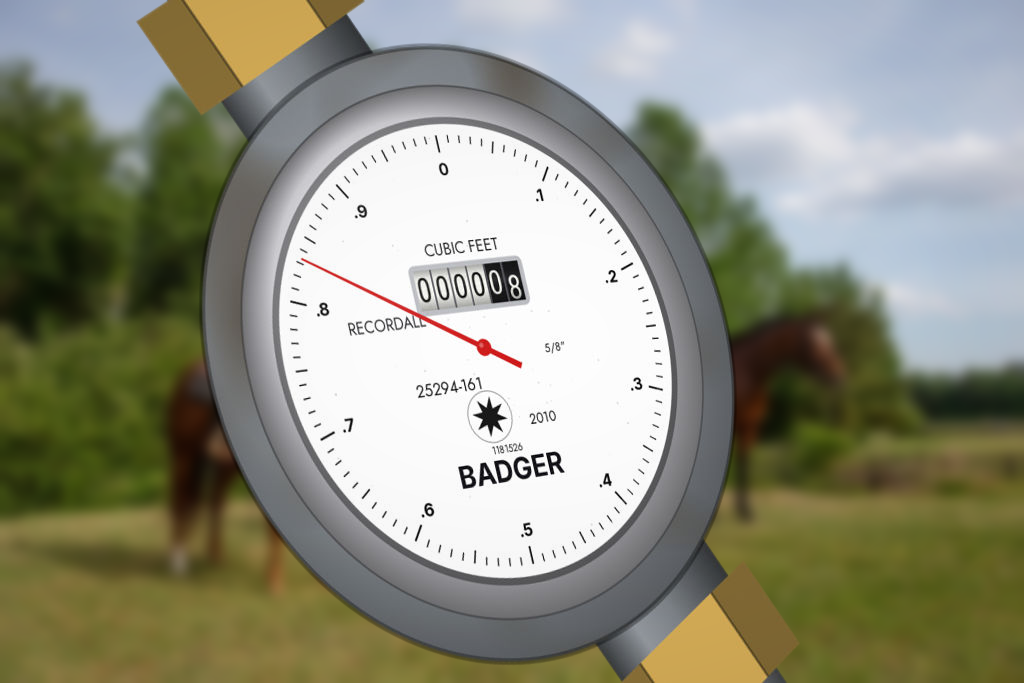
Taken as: 7.83 ft³
